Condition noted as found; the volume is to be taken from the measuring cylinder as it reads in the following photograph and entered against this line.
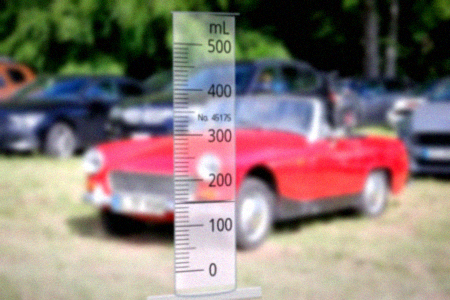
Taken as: 150 mL
